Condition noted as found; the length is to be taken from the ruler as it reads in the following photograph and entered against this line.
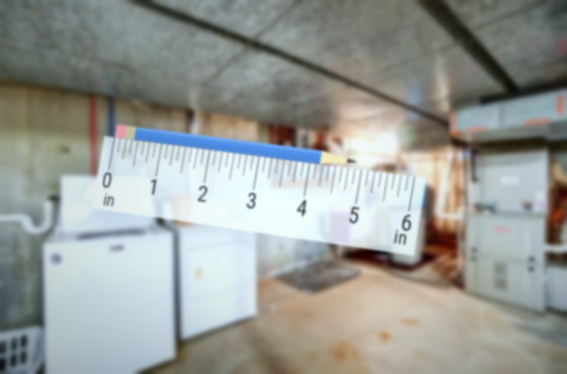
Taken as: 4.875 in
